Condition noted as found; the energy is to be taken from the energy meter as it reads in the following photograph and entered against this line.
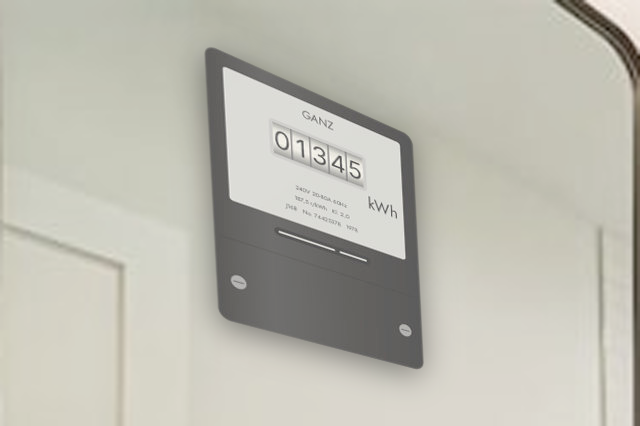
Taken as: 1345 kWh
